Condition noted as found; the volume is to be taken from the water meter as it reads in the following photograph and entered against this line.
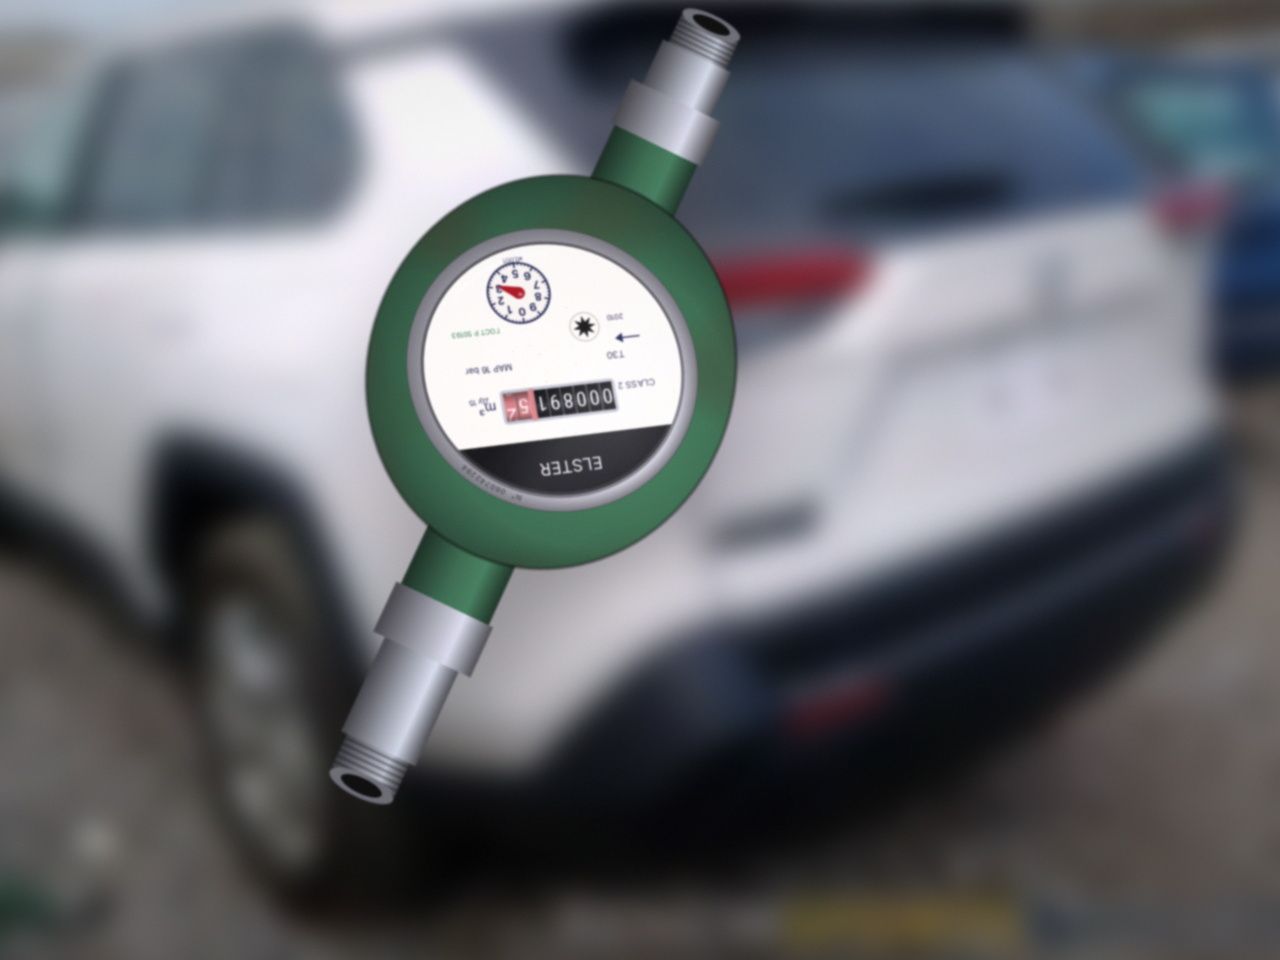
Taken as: 891.523 m³
